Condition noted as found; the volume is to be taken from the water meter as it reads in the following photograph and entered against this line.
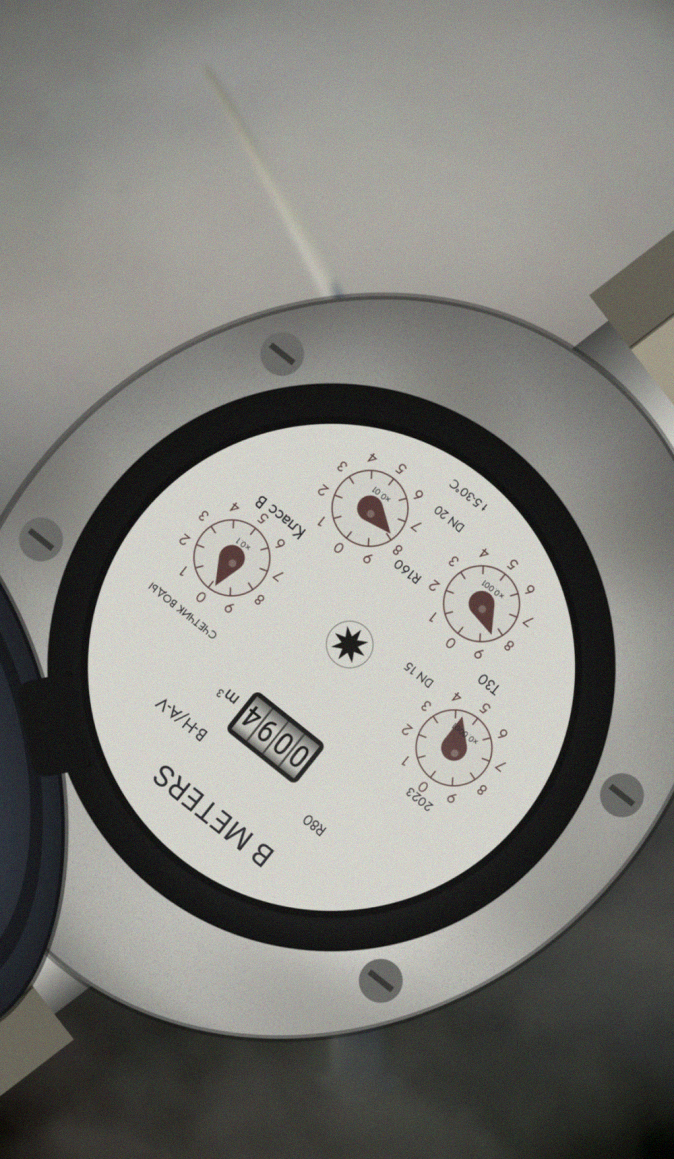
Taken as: 93.9784 m³
